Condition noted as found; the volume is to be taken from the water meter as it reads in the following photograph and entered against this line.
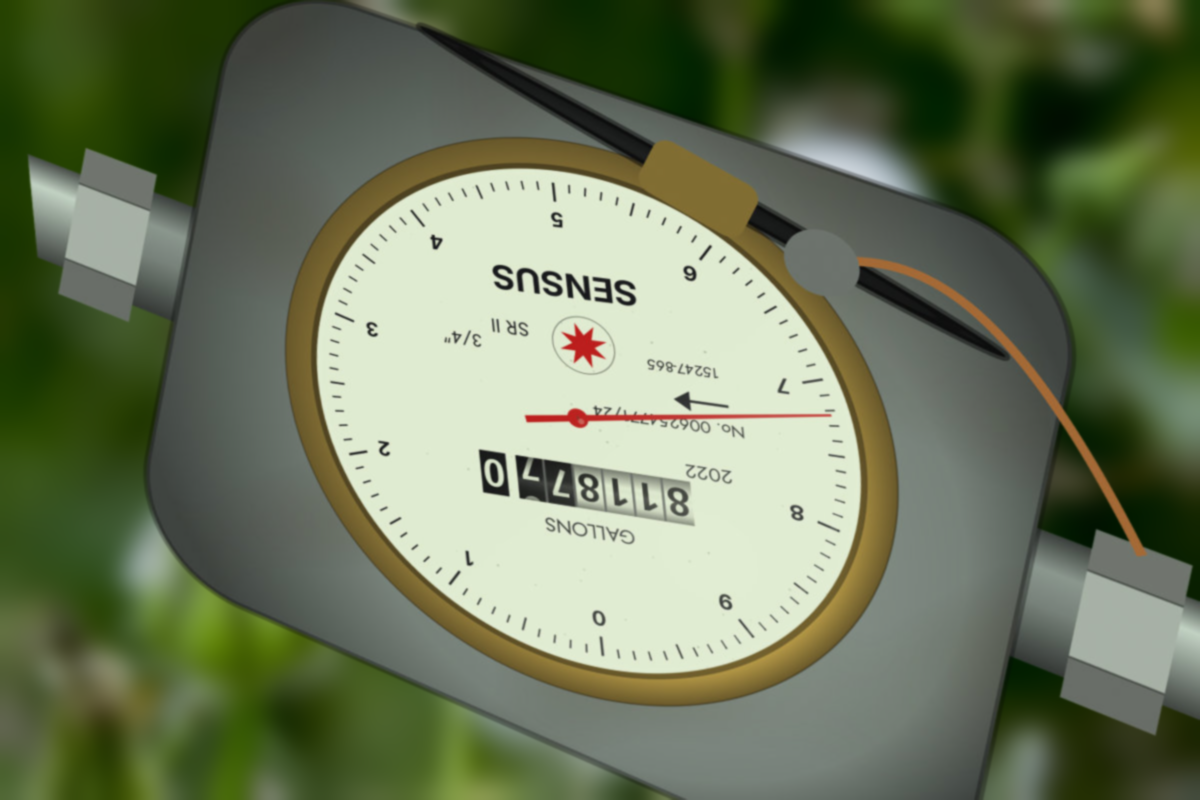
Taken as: 8118767.2 gal
